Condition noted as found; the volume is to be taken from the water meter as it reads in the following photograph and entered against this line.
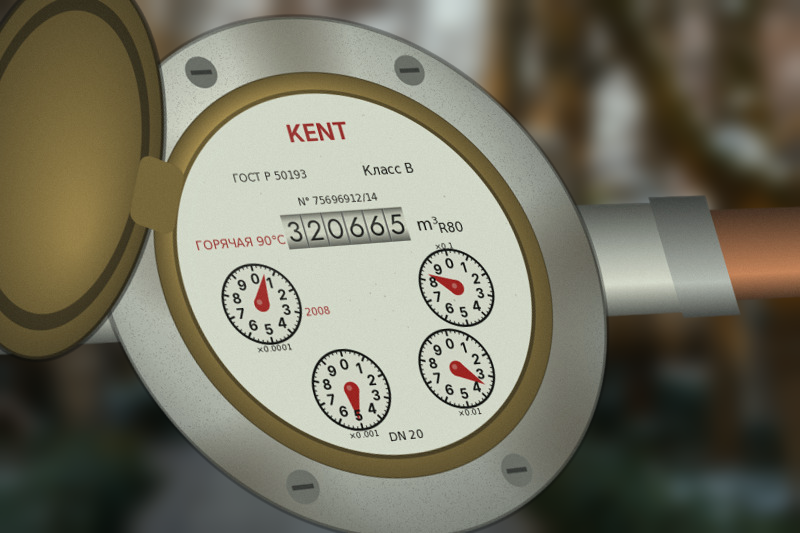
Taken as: 320665.8350 m³
